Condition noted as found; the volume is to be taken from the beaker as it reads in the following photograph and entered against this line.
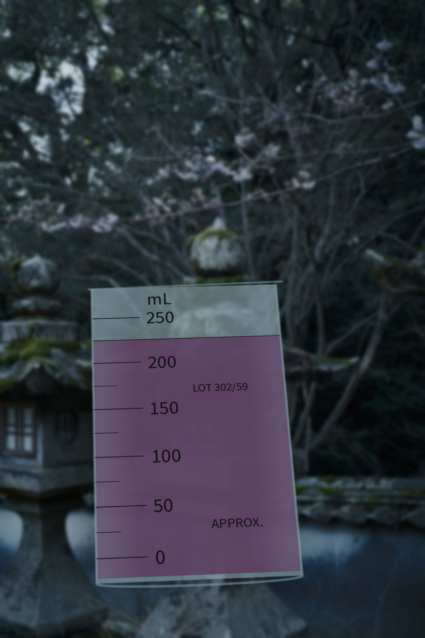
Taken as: 225 mL
